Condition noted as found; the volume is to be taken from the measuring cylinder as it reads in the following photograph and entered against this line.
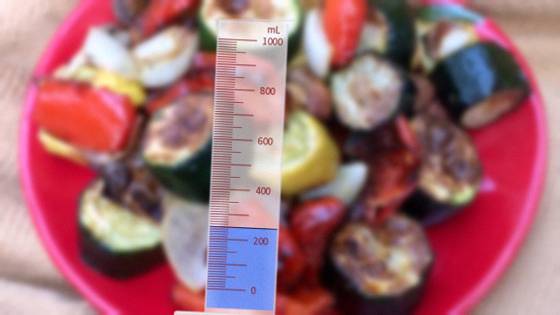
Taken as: 250 mL
